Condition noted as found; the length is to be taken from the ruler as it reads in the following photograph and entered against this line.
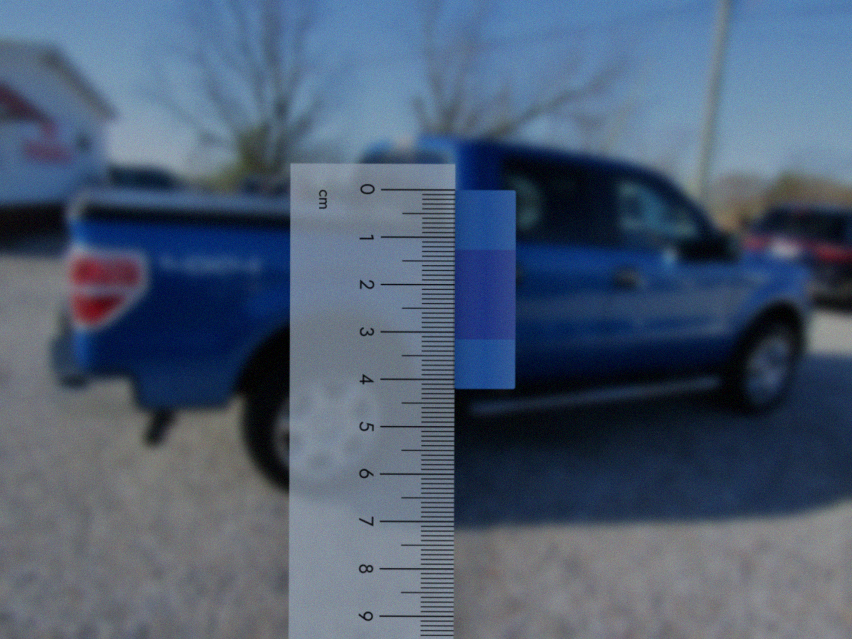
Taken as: 4.2 cm
